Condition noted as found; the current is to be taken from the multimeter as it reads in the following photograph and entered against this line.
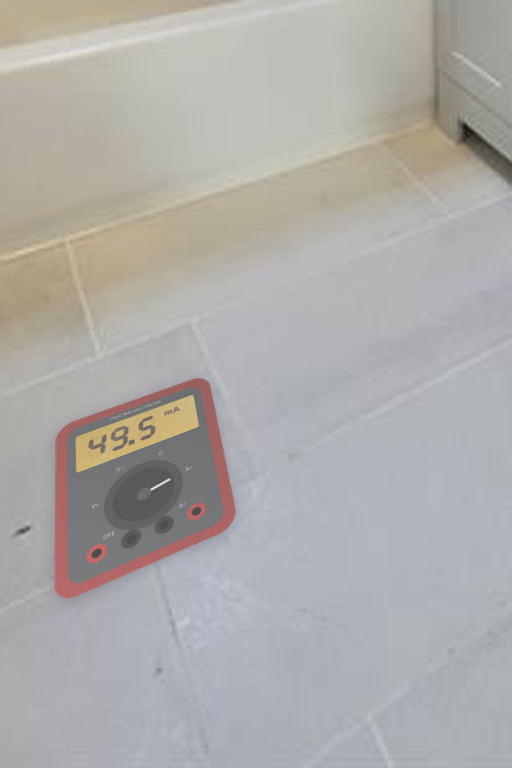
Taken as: 49.5 mA
